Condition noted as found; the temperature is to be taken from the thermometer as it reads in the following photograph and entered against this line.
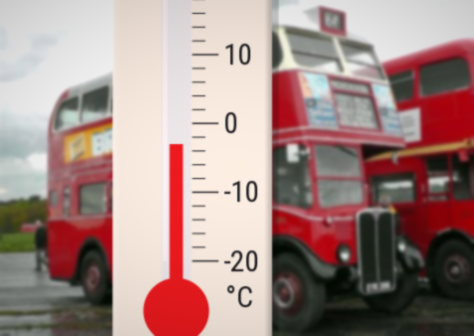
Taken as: -3 °C
